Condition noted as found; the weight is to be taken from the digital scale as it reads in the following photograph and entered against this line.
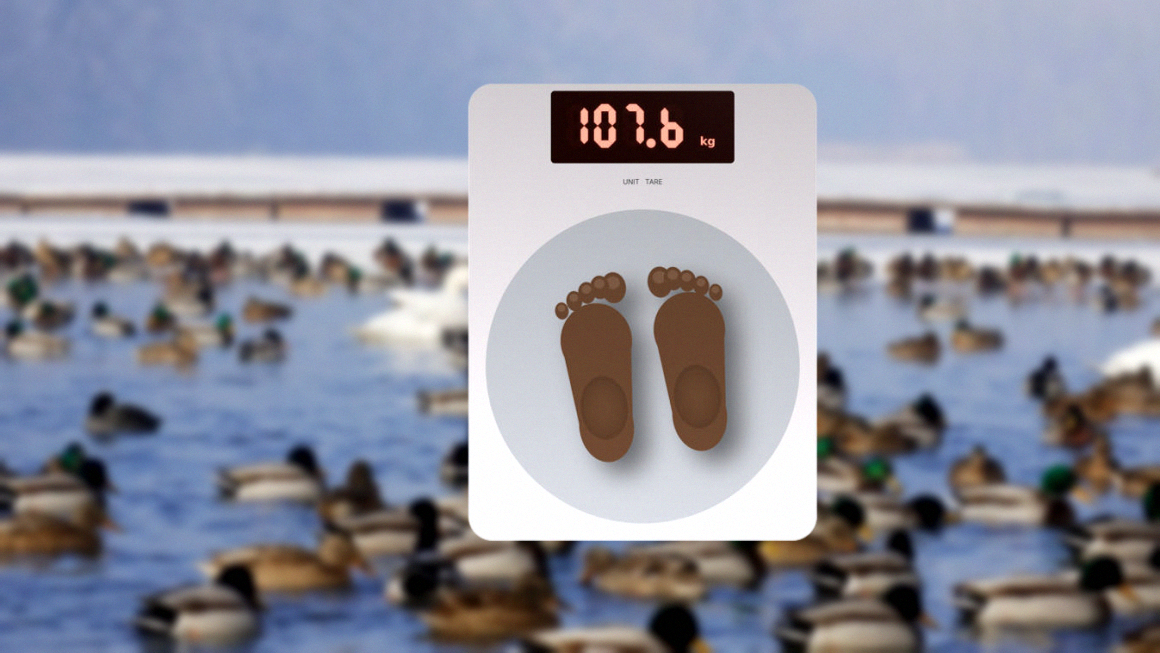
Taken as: 107.6 kg
